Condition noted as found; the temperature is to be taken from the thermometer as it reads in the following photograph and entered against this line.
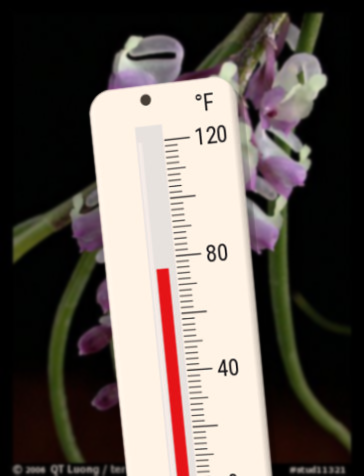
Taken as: 76 °F
